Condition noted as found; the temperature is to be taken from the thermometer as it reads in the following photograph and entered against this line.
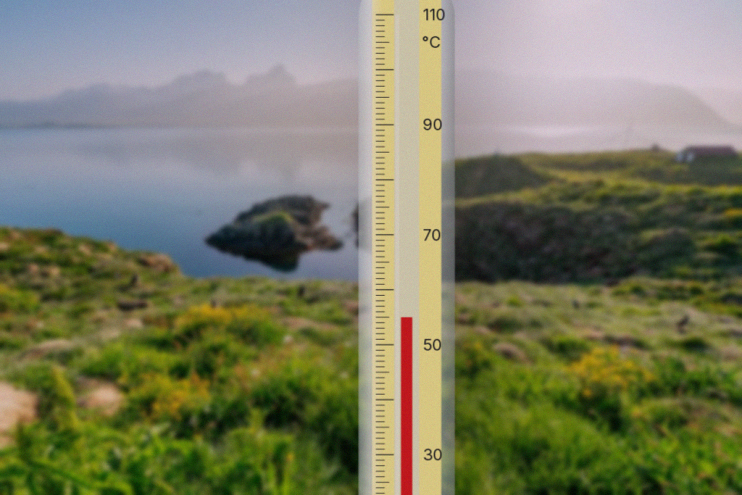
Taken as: 55 °C
